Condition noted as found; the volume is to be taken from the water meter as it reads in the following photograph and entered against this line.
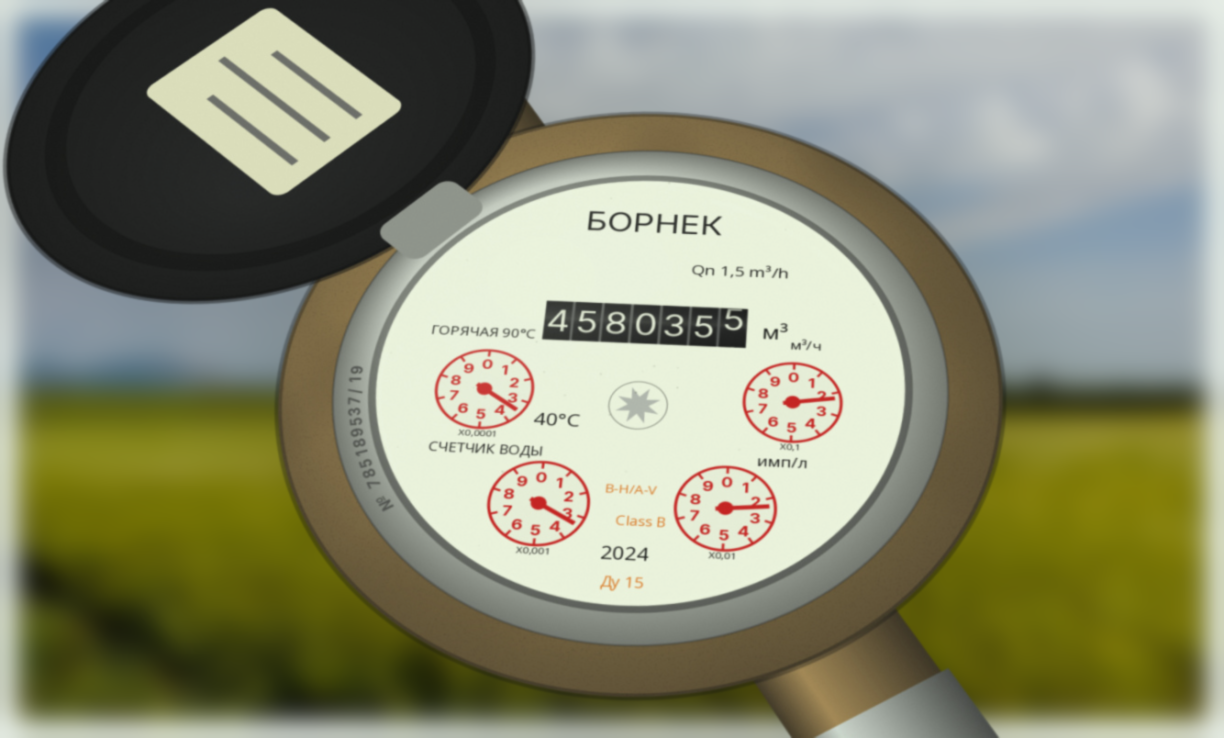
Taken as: 4580355.2233 m³
